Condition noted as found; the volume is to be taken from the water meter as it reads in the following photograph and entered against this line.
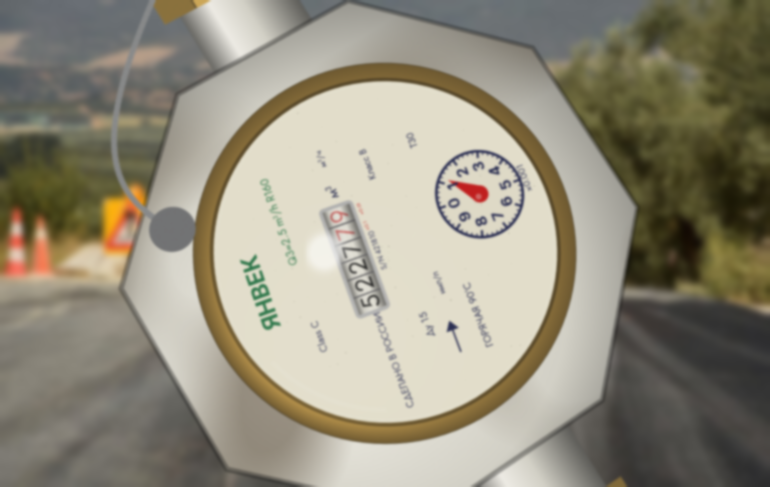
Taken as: 5227.791 m³
